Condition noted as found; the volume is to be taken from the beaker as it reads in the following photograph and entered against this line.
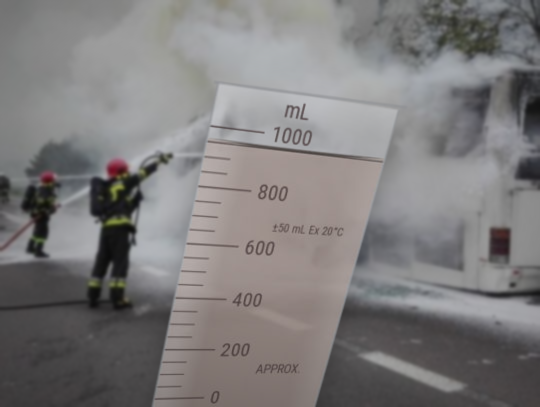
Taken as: 950 mL
